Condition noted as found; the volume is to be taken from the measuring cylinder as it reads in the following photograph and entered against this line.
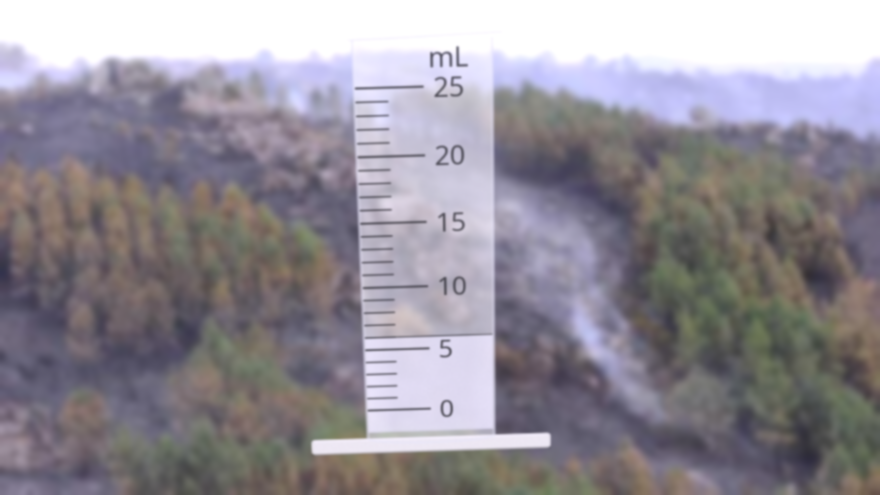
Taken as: 6 mL
